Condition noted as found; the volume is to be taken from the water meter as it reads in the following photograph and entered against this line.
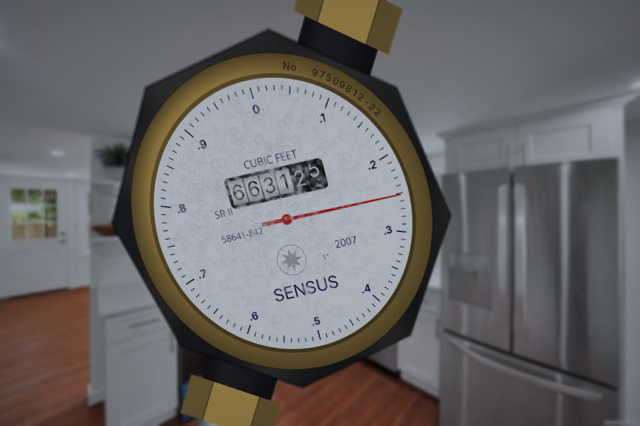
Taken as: 663125.25 ft³
